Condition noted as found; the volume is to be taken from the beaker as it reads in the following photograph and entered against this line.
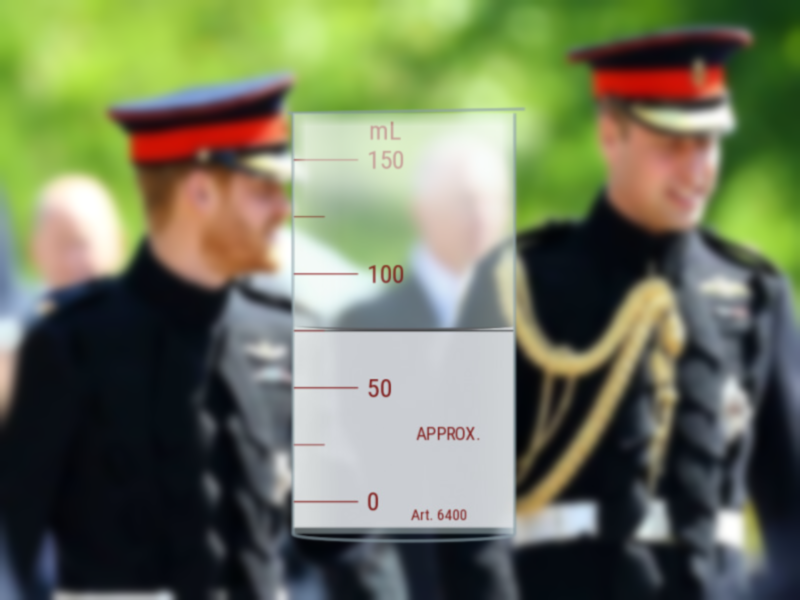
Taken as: 75 mL
